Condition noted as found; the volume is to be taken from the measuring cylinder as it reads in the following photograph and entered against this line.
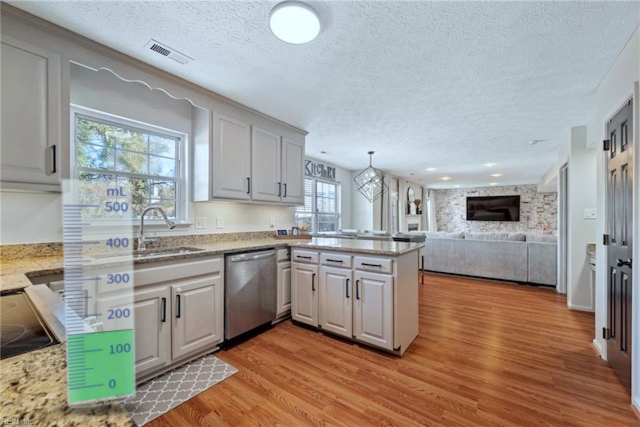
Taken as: 150 mL
